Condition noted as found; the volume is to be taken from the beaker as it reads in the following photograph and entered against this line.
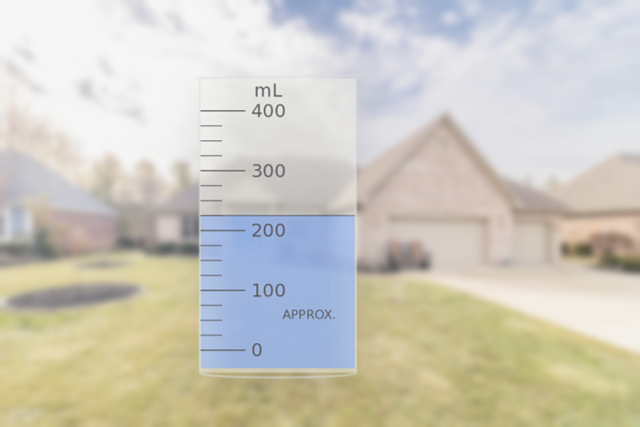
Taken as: 225 mL
